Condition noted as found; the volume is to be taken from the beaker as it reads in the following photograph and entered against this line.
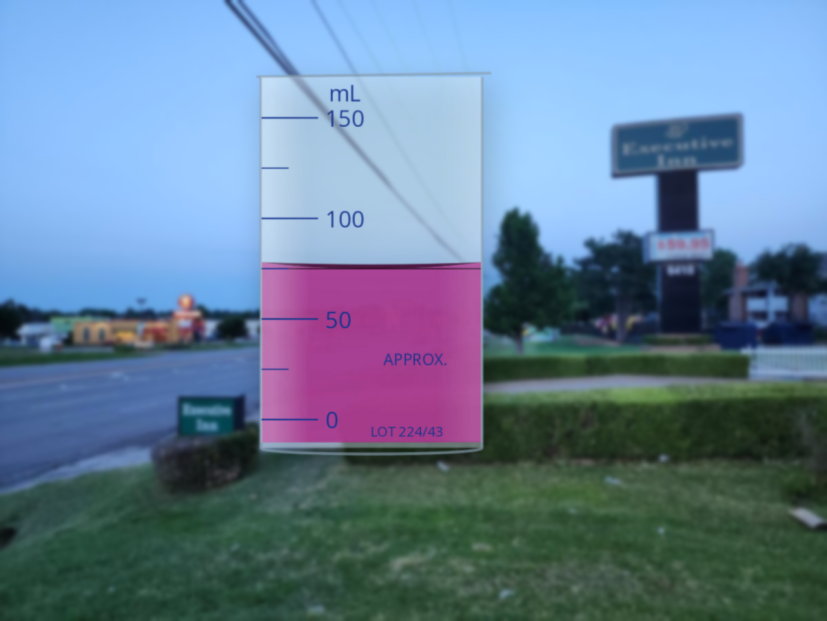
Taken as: 75 mL
